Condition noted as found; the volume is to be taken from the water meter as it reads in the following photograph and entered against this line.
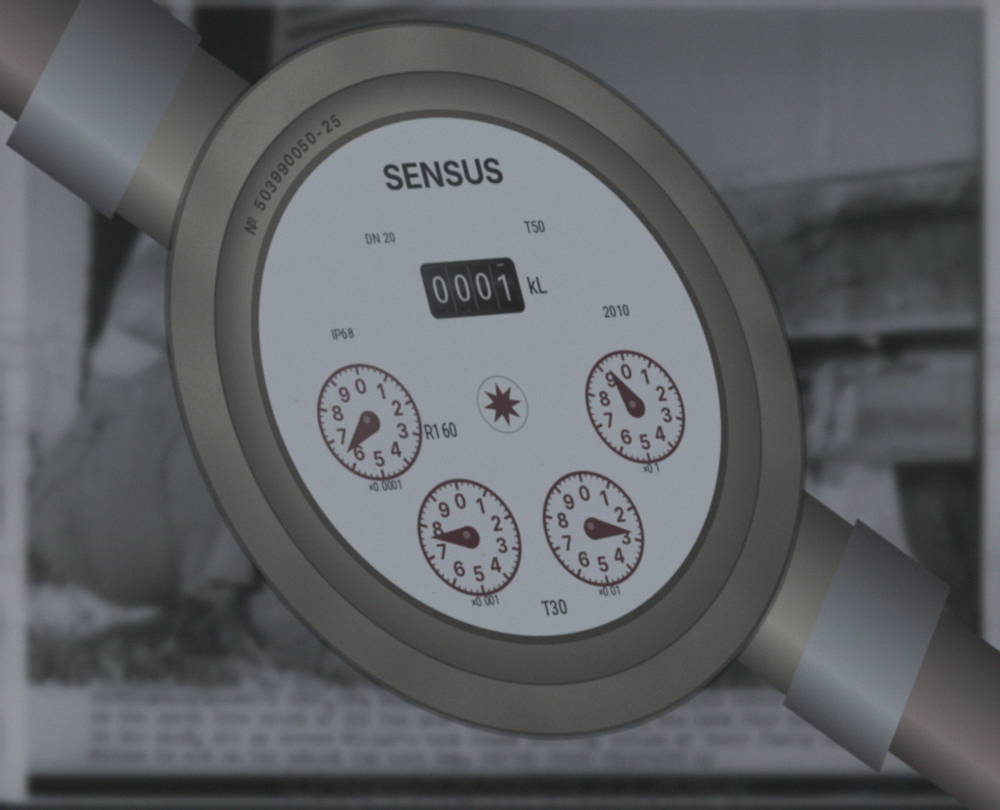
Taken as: 0.9276 kL
